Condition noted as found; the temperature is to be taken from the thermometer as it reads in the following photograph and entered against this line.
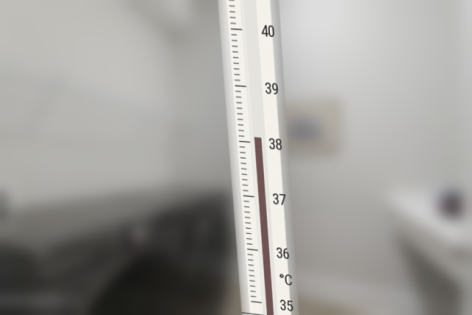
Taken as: 38.1 °C
